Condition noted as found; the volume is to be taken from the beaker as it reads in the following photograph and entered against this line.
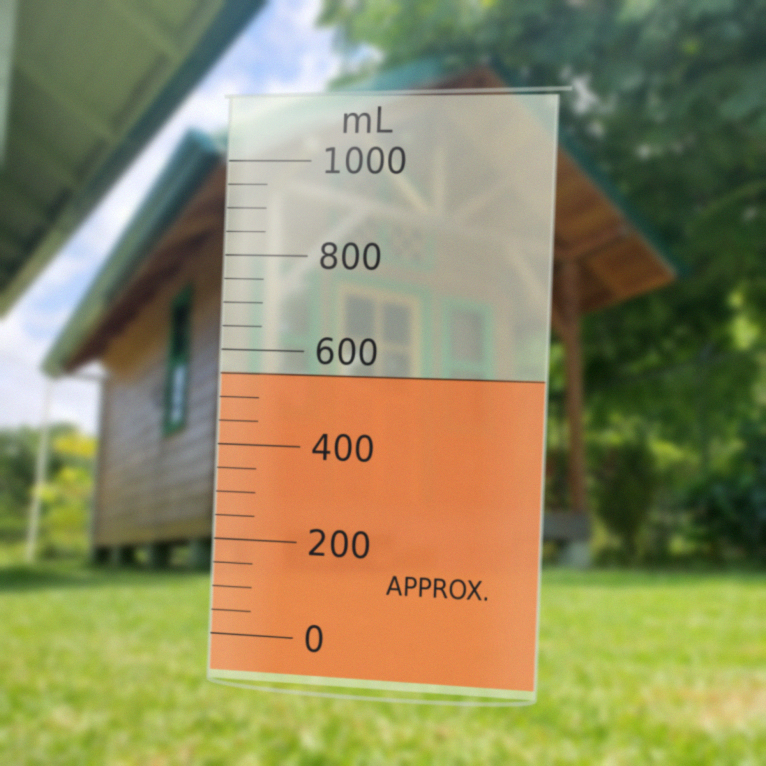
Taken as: 550 mL
